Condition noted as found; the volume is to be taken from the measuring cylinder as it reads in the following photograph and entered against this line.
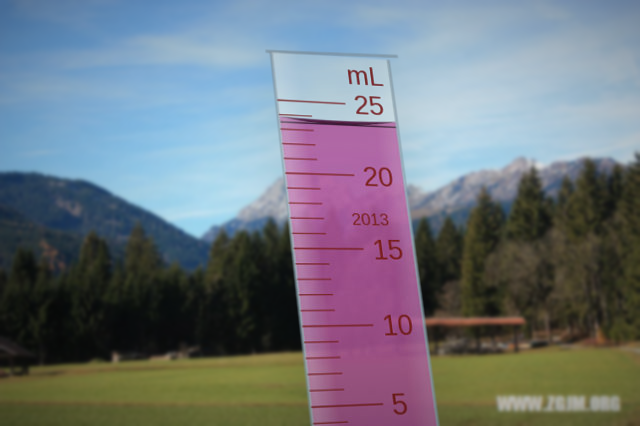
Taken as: 23.5 mL
